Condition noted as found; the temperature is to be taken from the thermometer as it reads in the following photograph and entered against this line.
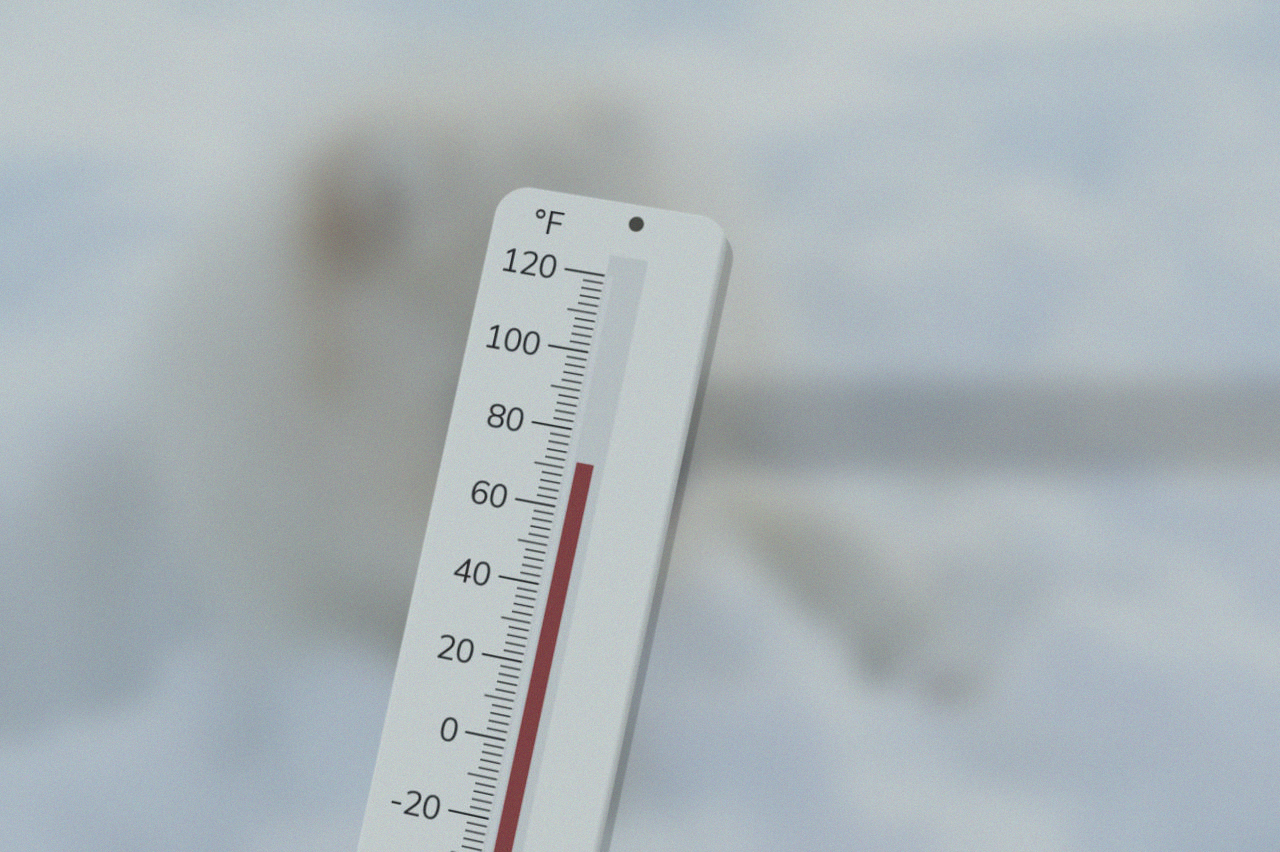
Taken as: 72 °F
